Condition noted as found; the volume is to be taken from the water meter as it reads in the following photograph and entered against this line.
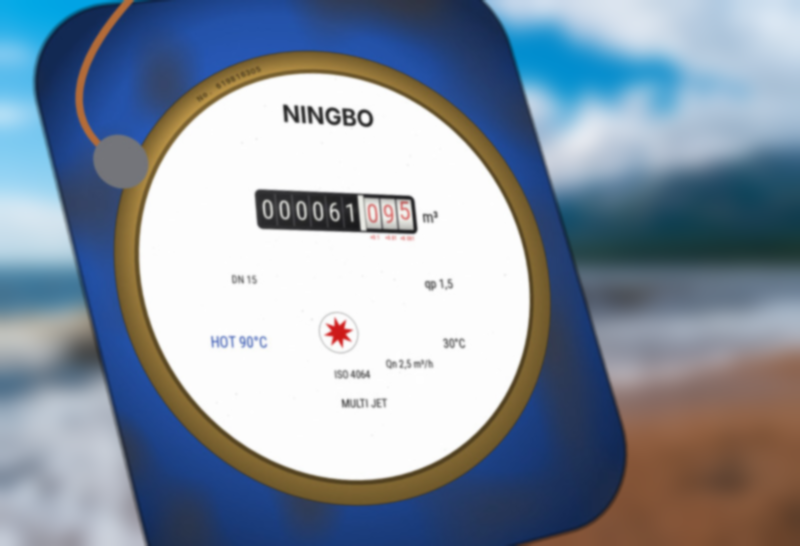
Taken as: 61.095 m³
